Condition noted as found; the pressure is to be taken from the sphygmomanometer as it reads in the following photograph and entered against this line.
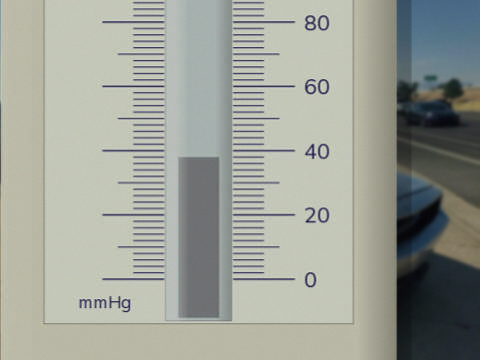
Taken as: 38 mmHg
